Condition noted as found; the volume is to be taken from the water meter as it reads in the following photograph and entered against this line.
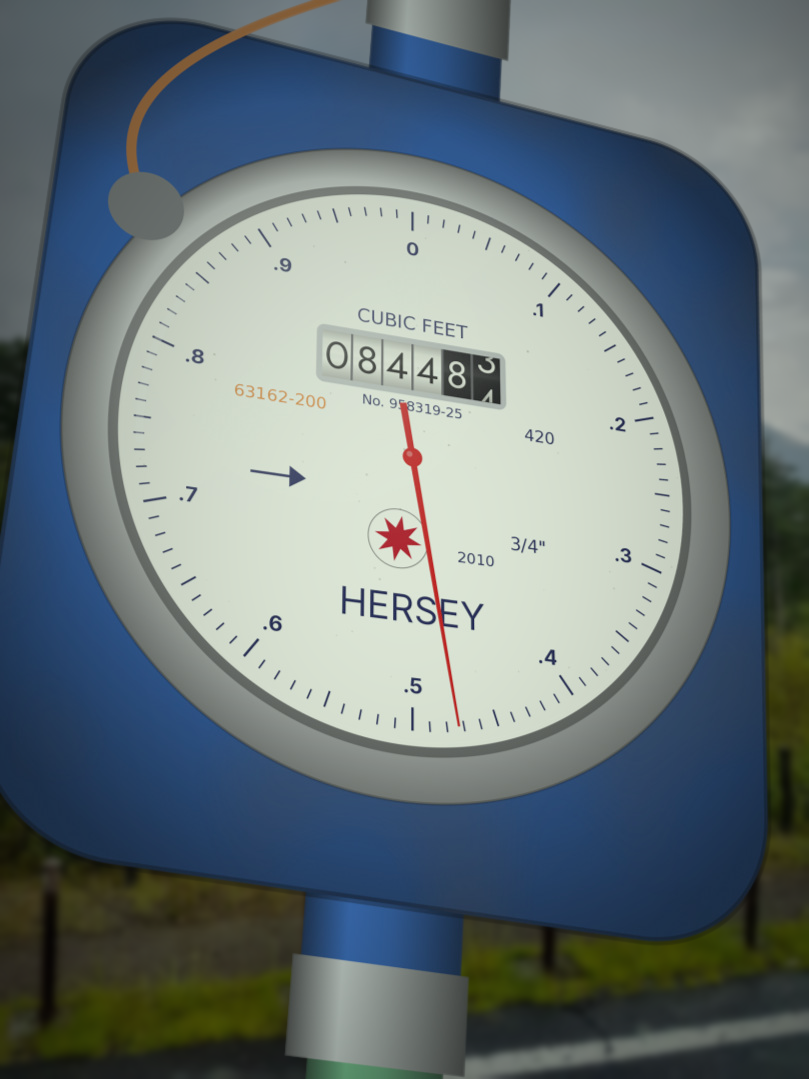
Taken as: 84483.47 ft³
